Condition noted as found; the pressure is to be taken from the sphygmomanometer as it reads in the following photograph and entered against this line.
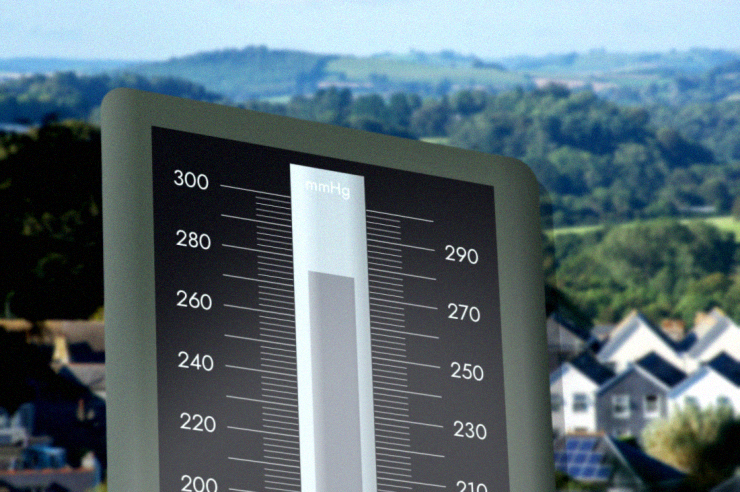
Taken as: 276 mmHg
